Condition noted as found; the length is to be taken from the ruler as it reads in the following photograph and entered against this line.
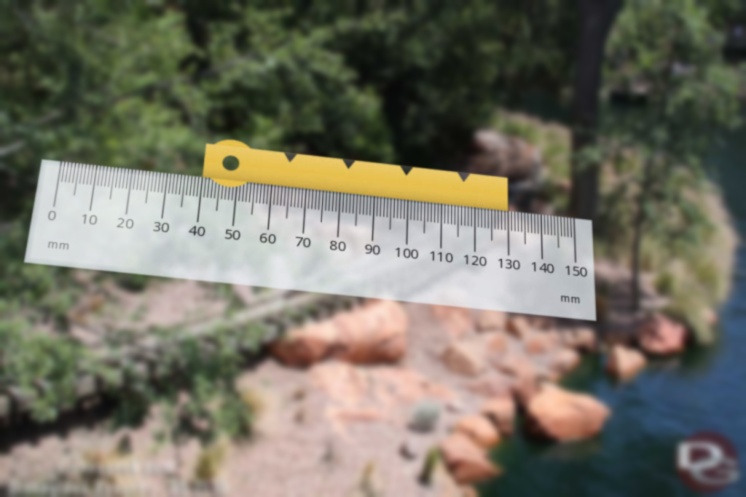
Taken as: 90 mm
